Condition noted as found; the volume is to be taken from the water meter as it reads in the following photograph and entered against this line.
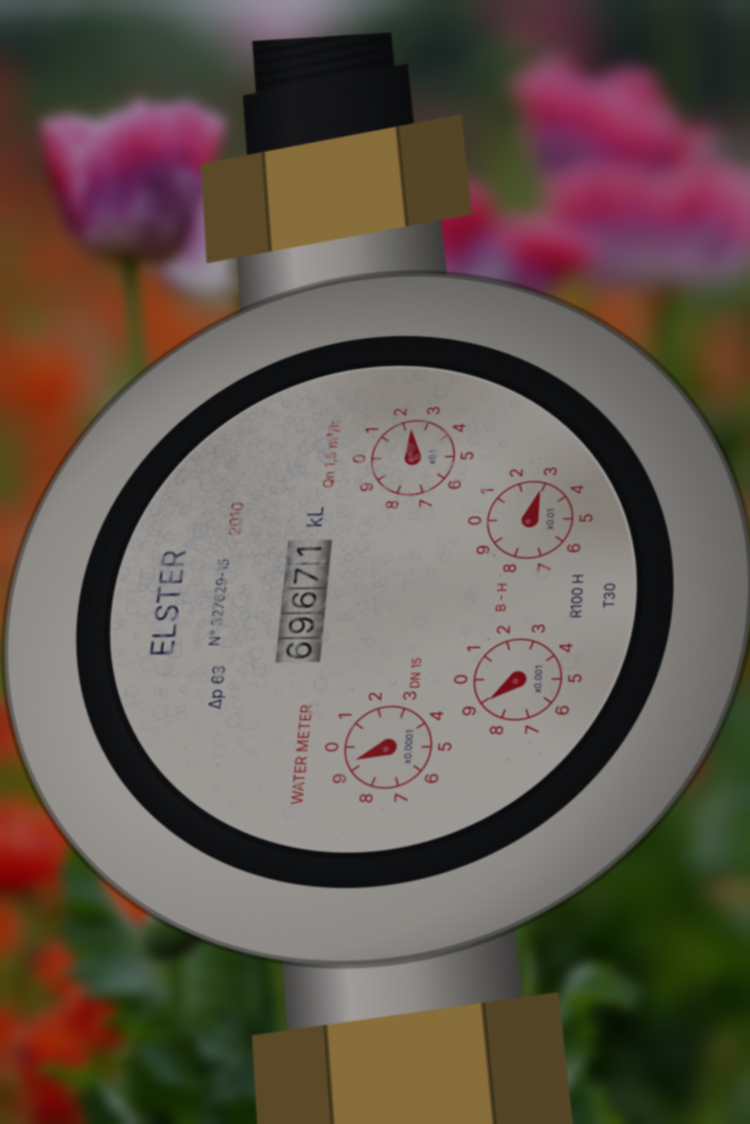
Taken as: 69671.2289 kL
